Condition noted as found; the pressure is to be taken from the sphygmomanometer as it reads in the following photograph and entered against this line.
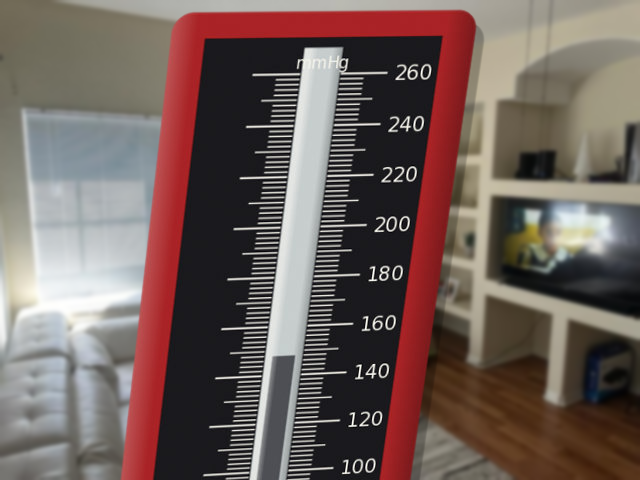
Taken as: 148 mmHg
